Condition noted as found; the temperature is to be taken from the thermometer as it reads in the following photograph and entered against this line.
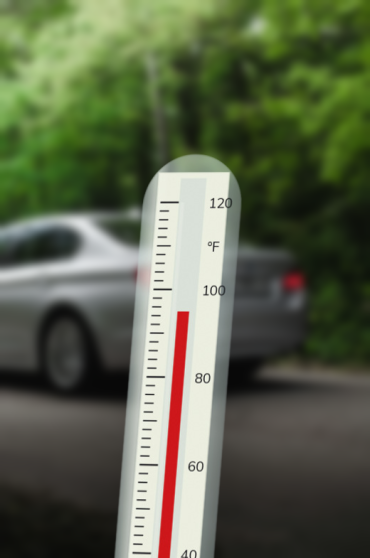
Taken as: 95 °F
